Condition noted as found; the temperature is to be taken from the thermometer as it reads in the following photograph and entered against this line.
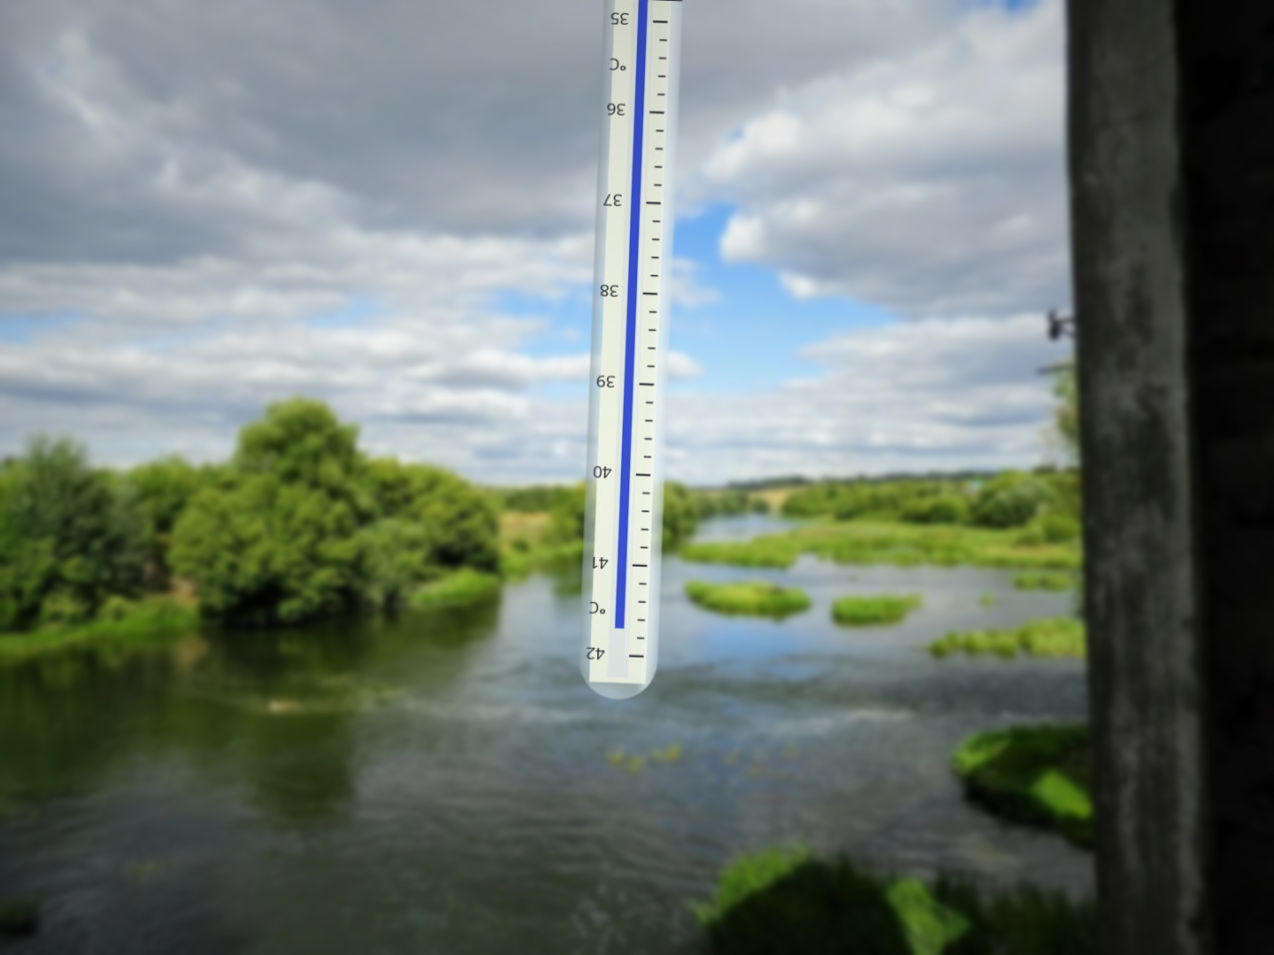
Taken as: 41.7 °C
